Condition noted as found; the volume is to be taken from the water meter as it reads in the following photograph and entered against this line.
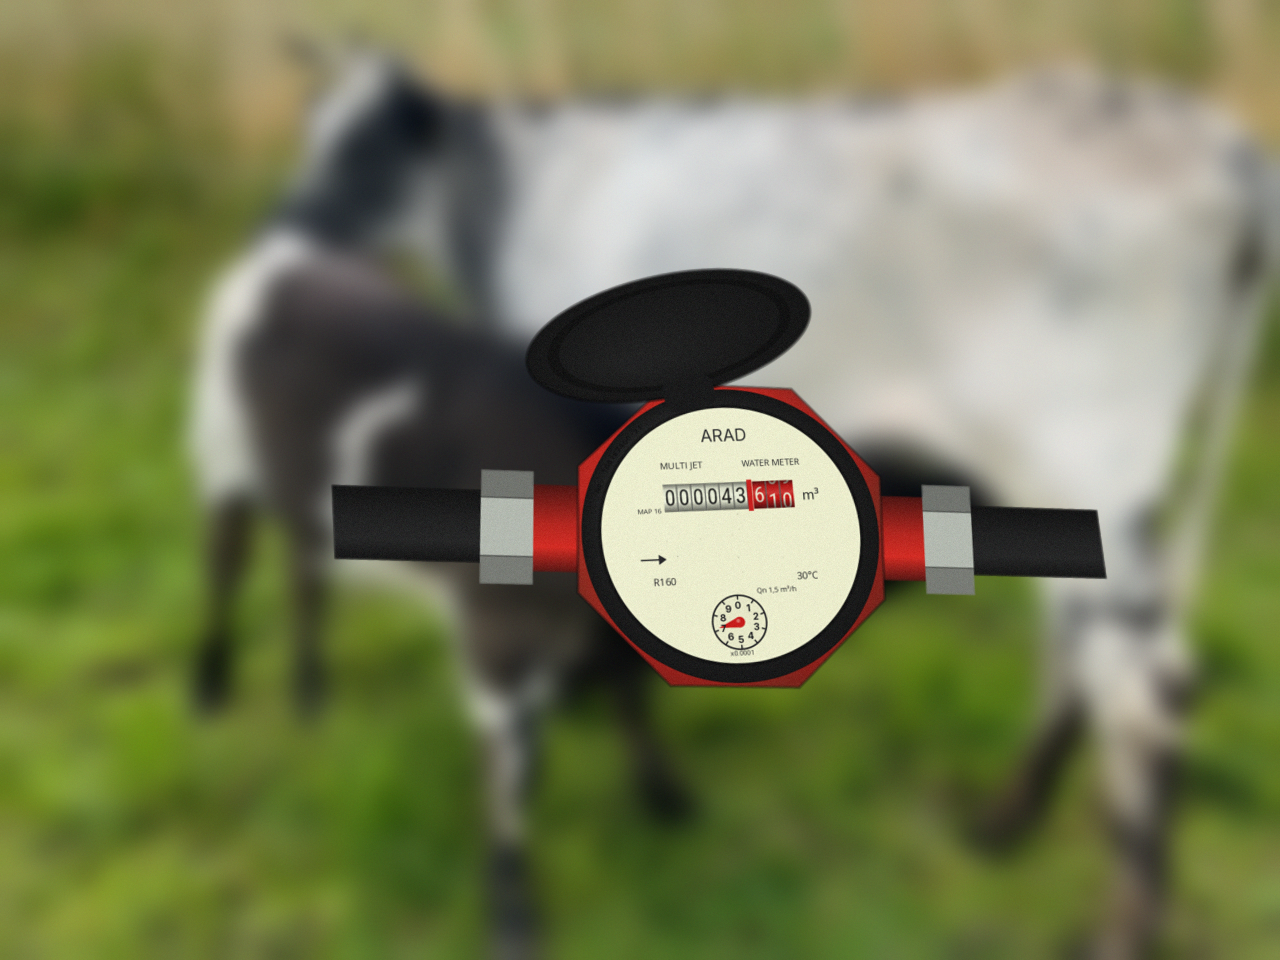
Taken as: 43.6097 m³
